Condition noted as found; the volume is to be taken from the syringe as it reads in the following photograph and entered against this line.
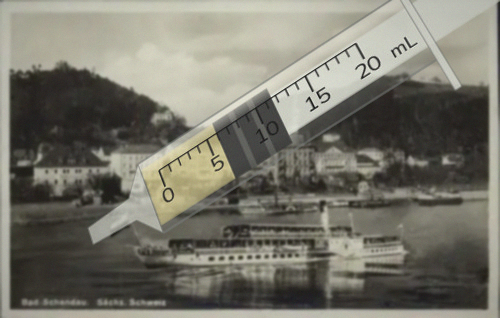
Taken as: 6 mL
